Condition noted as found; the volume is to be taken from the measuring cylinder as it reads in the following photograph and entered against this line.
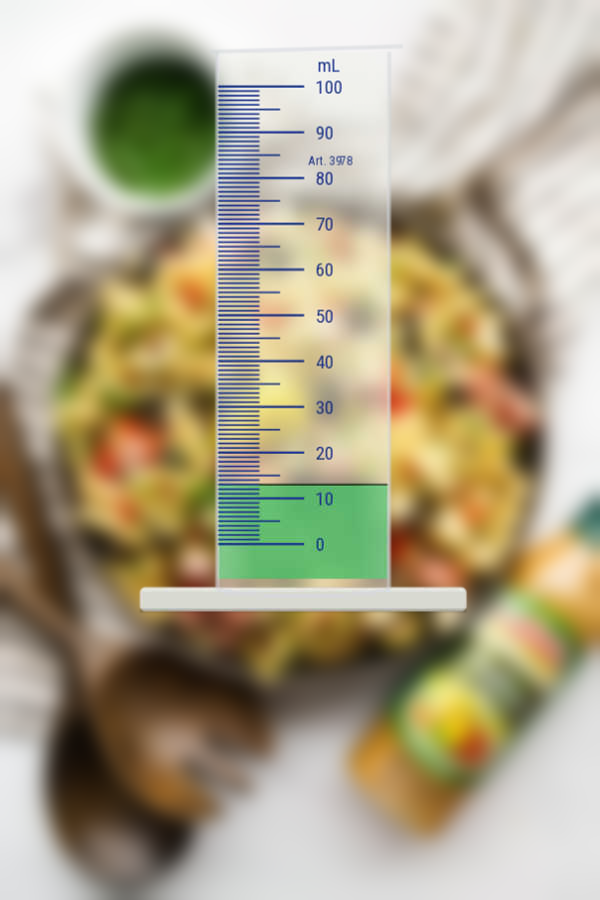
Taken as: 13 mL
